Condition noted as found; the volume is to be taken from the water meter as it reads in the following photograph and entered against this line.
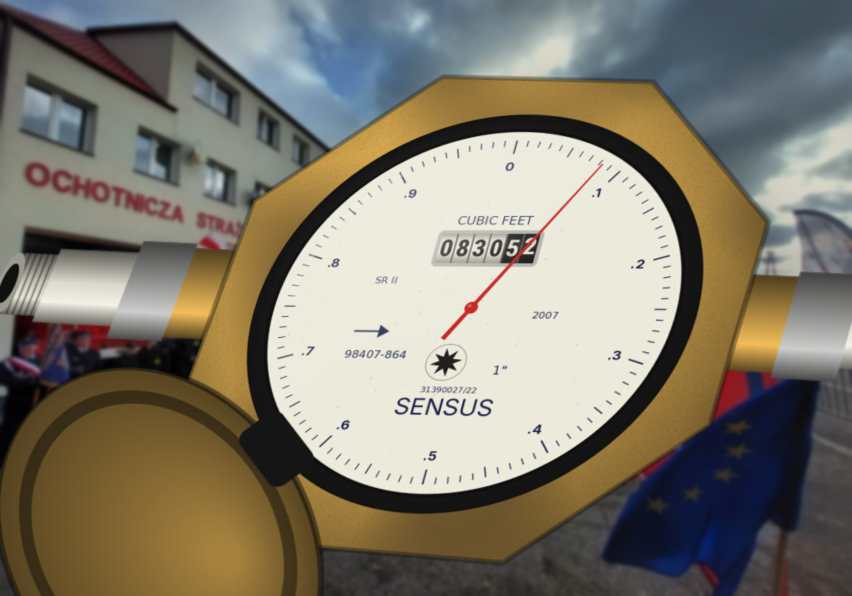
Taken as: 83052.08 ft³
